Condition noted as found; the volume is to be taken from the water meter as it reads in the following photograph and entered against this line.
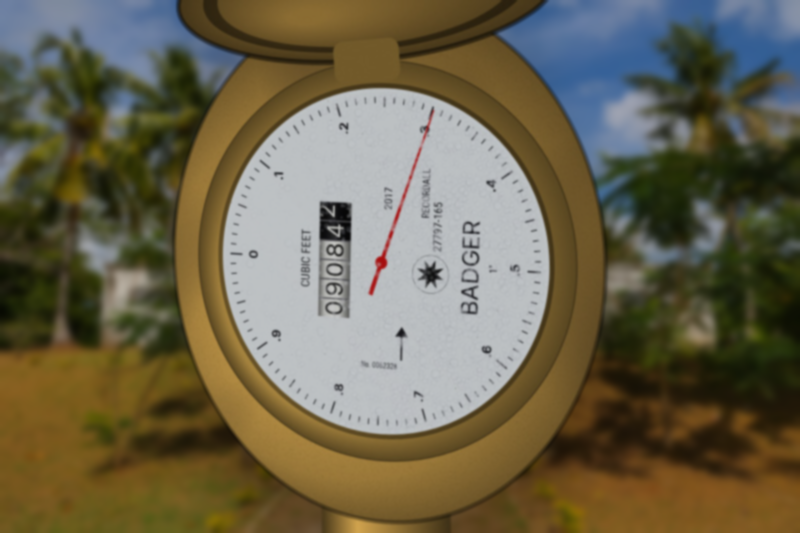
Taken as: 90842.30 ft³
